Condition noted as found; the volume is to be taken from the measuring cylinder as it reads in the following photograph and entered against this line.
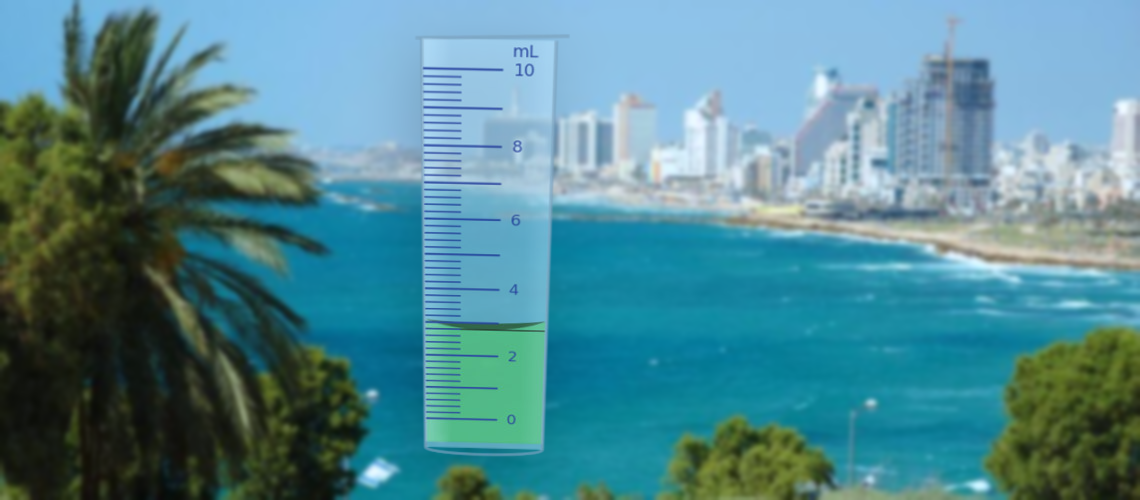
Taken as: 2.8 mL
